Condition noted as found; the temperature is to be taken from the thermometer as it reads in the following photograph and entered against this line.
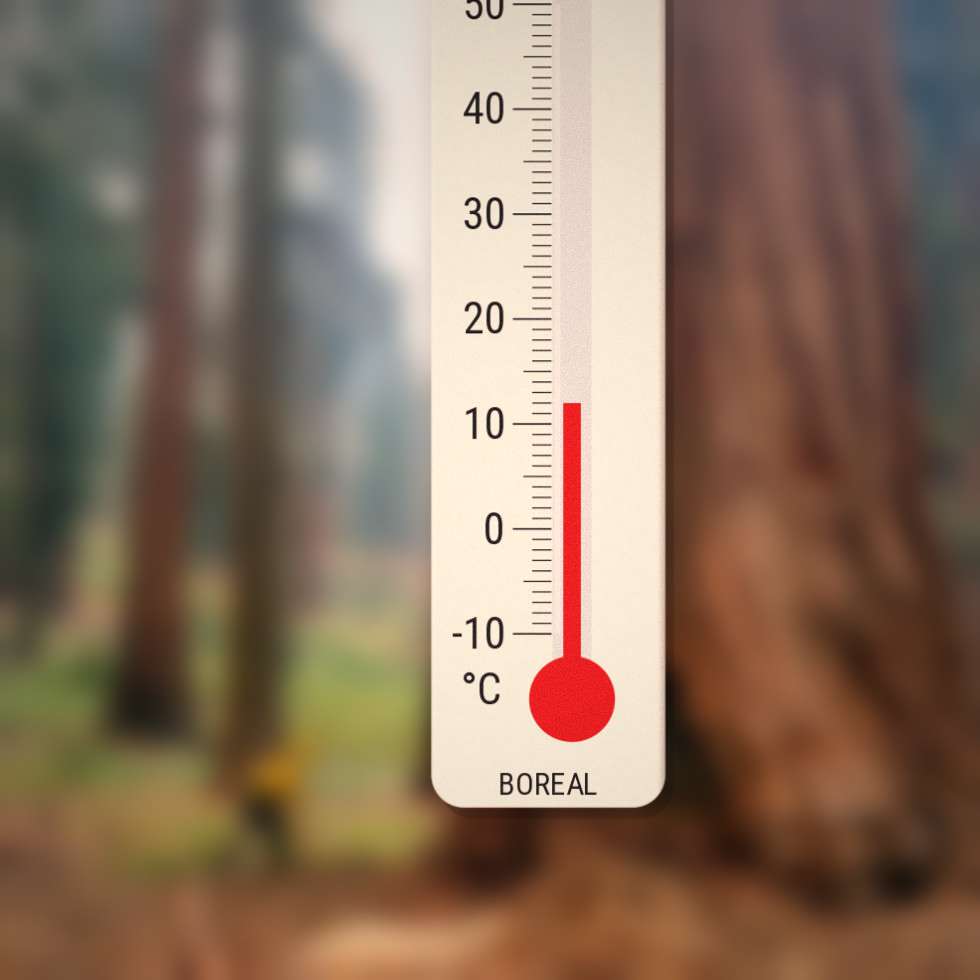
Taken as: 12 °C
